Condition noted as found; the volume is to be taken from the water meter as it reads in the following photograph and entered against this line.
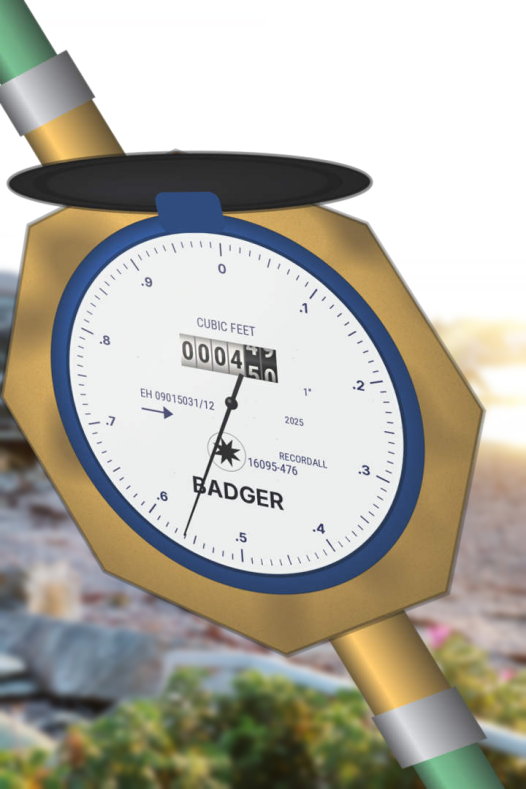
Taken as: 449.56 ft³
